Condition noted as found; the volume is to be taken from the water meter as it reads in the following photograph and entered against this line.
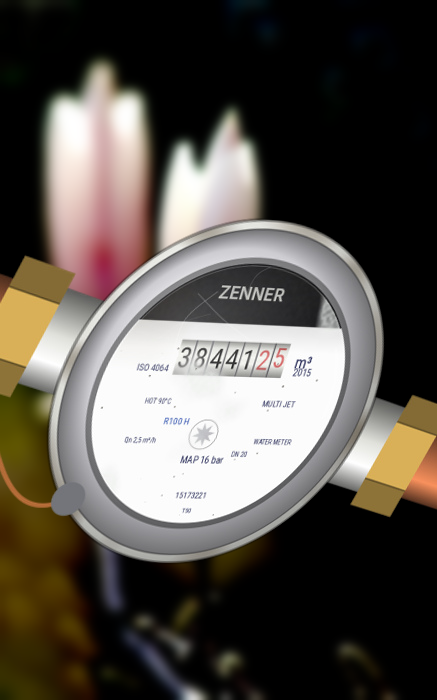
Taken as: 38441.25 m³
